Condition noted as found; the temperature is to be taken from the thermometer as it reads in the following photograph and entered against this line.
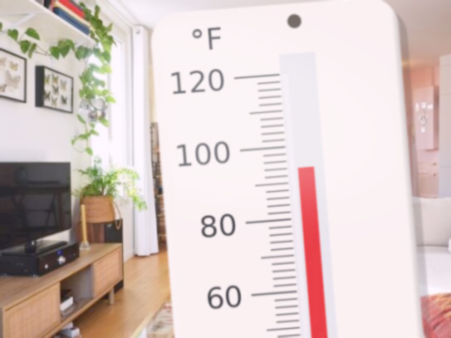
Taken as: 94 °F
